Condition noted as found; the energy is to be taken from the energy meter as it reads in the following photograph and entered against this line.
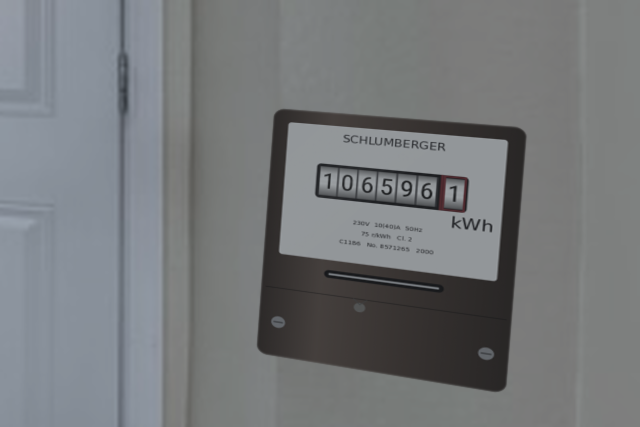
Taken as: 106596.1 kWh
